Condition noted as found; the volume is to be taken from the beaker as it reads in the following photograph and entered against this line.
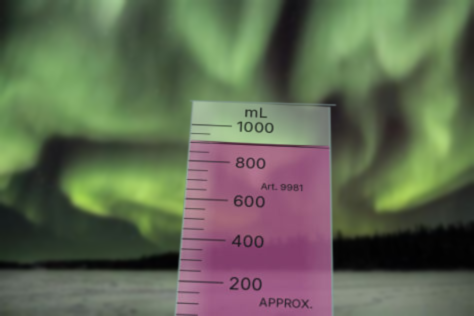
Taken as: 900 mL
